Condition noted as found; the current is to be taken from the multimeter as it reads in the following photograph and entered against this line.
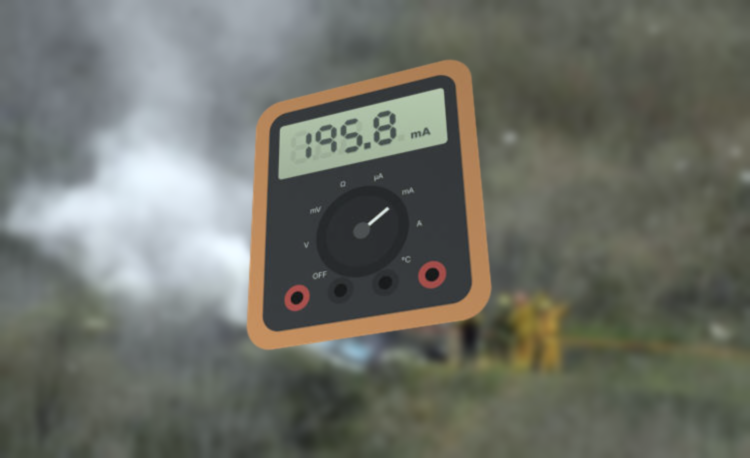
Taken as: 195.8 mA
